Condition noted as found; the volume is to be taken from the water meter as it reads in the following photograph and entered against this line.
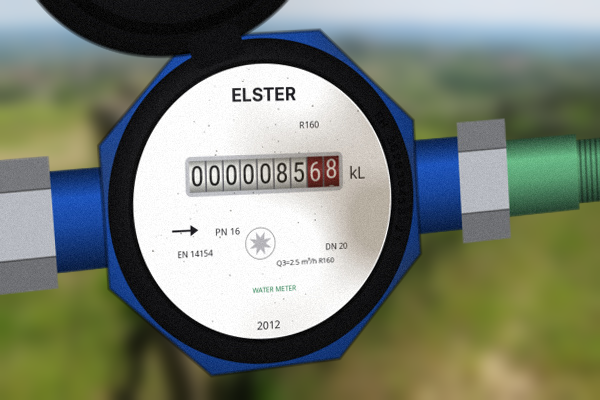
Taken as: 85.68 kL
